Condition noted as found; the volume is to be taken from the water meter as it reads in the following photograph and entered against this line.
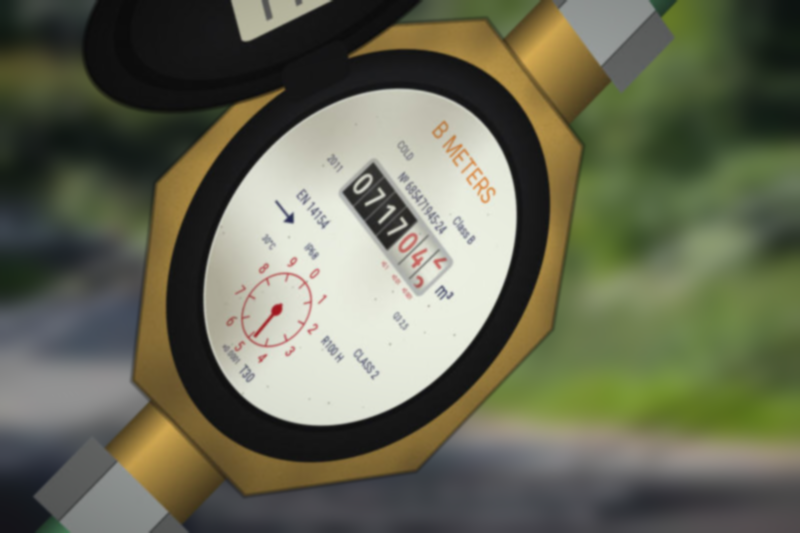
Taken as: 717.0424 m³
